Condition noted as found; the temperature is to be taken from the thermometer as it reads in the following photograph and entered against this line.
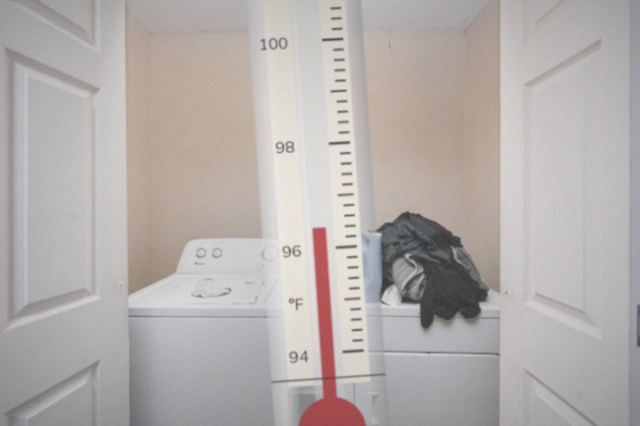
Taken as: 96.4 °F
